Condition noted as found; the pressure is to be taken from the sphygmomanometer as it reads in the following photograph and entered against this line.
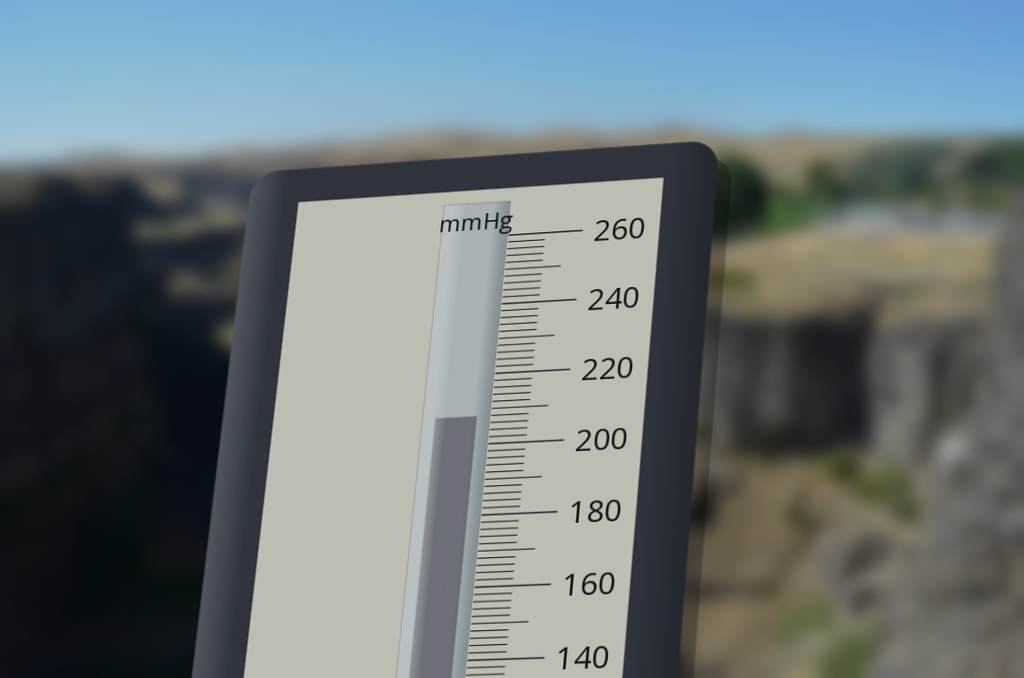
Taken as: 208 mmHg
